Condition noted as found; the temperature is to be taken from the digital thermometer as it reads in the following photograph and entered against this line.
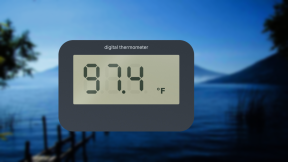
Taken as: 97.4 °F
